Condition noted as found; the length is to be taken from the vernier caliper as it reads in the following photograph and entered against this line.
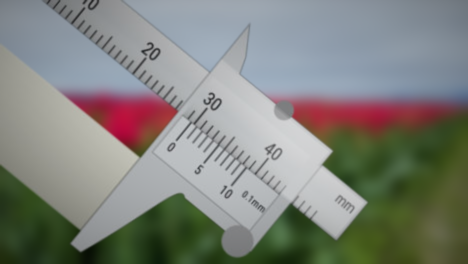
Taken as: 29.6 mm
